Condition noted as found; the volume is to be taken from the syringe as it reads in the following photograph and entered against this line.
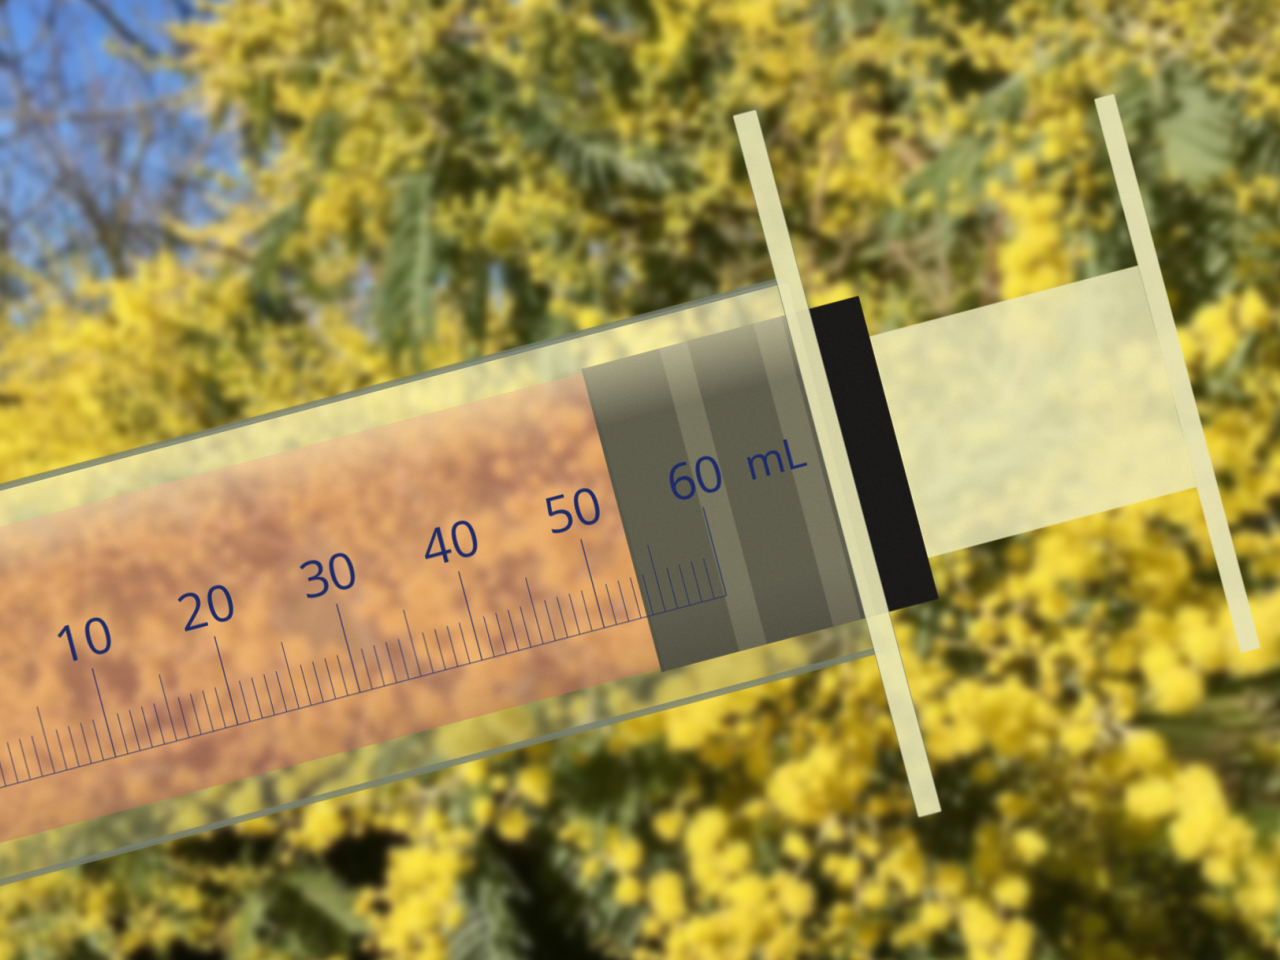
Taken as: 53.5 mL
